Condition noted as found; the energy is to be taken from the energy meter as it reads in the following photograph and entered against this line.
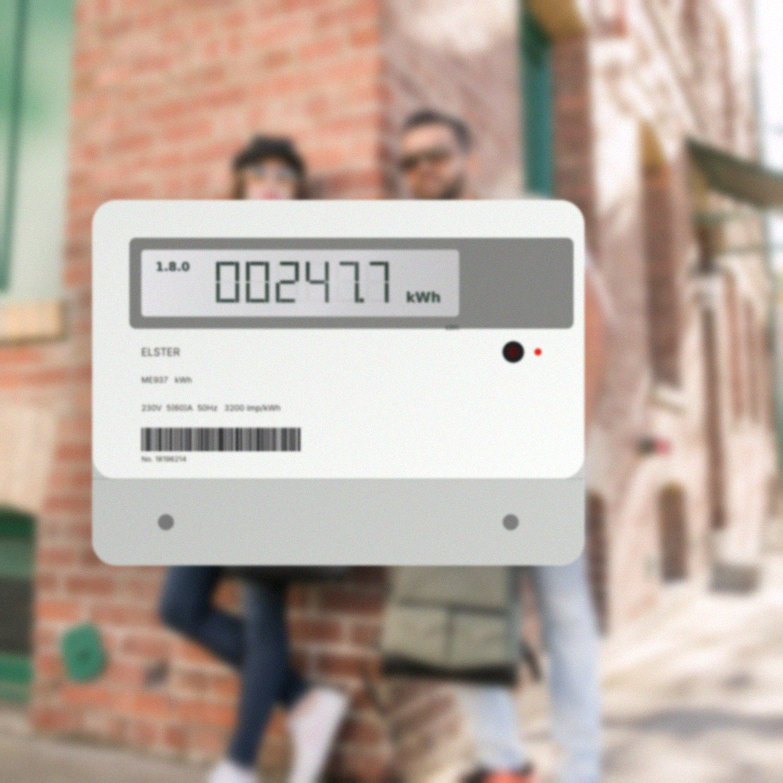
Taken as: 247.7 kWh
